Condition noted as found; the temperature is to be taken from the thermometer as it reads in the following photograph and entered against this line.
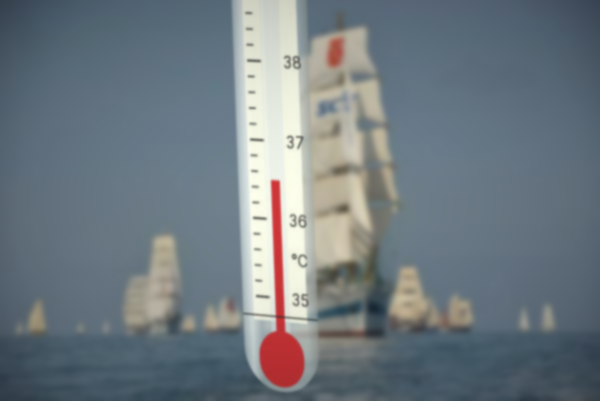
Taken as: 36.5 °C
